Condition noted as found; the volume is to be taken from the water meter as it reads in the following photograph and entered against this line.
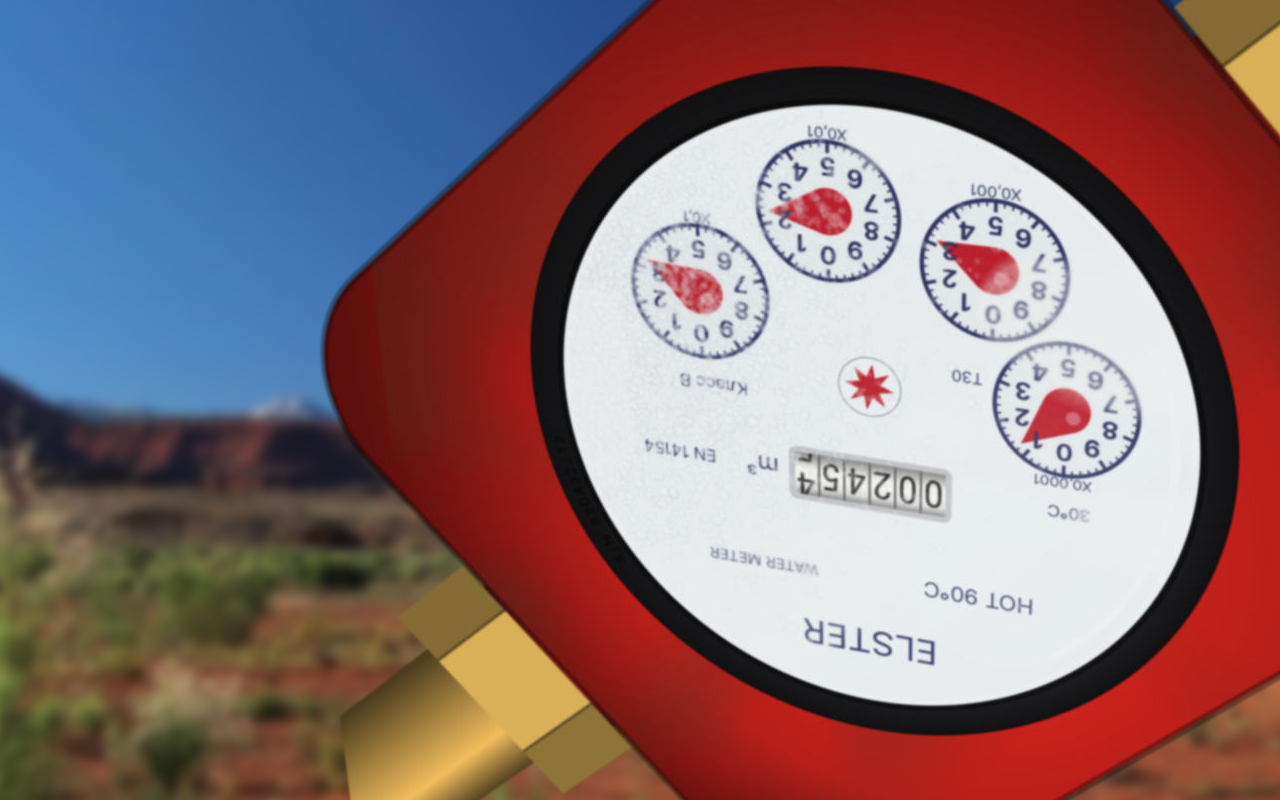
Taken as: 2454.3231 m³
